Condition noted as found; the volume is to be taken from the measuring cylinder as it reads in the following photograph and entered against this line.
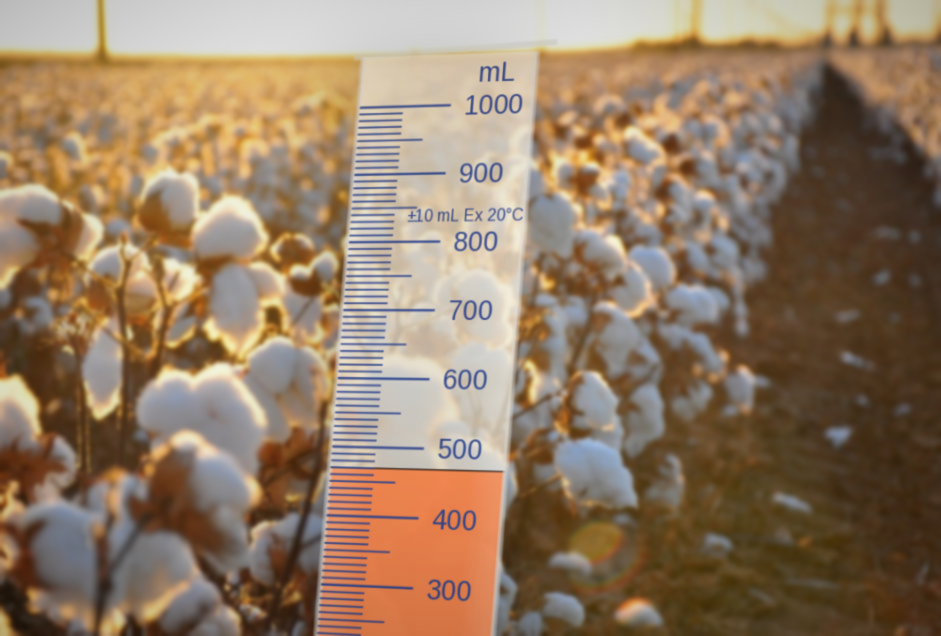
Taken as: 470 mL
